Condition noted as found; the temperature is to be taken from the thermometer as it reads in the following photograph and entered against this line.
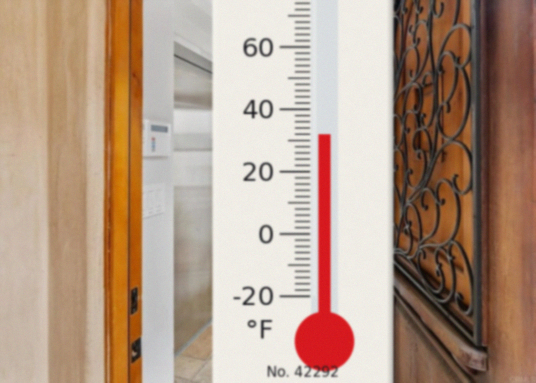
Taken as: 32 °F
